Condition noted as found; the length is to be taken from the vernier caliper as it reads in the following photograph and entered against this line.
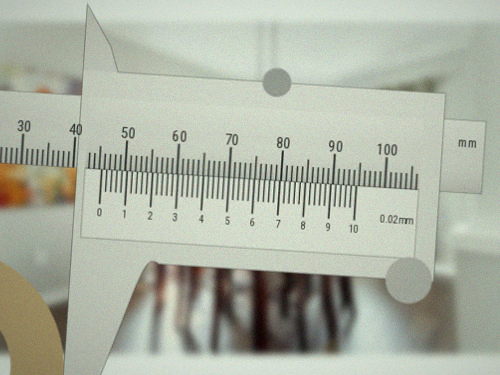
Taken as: 45.5 mm
